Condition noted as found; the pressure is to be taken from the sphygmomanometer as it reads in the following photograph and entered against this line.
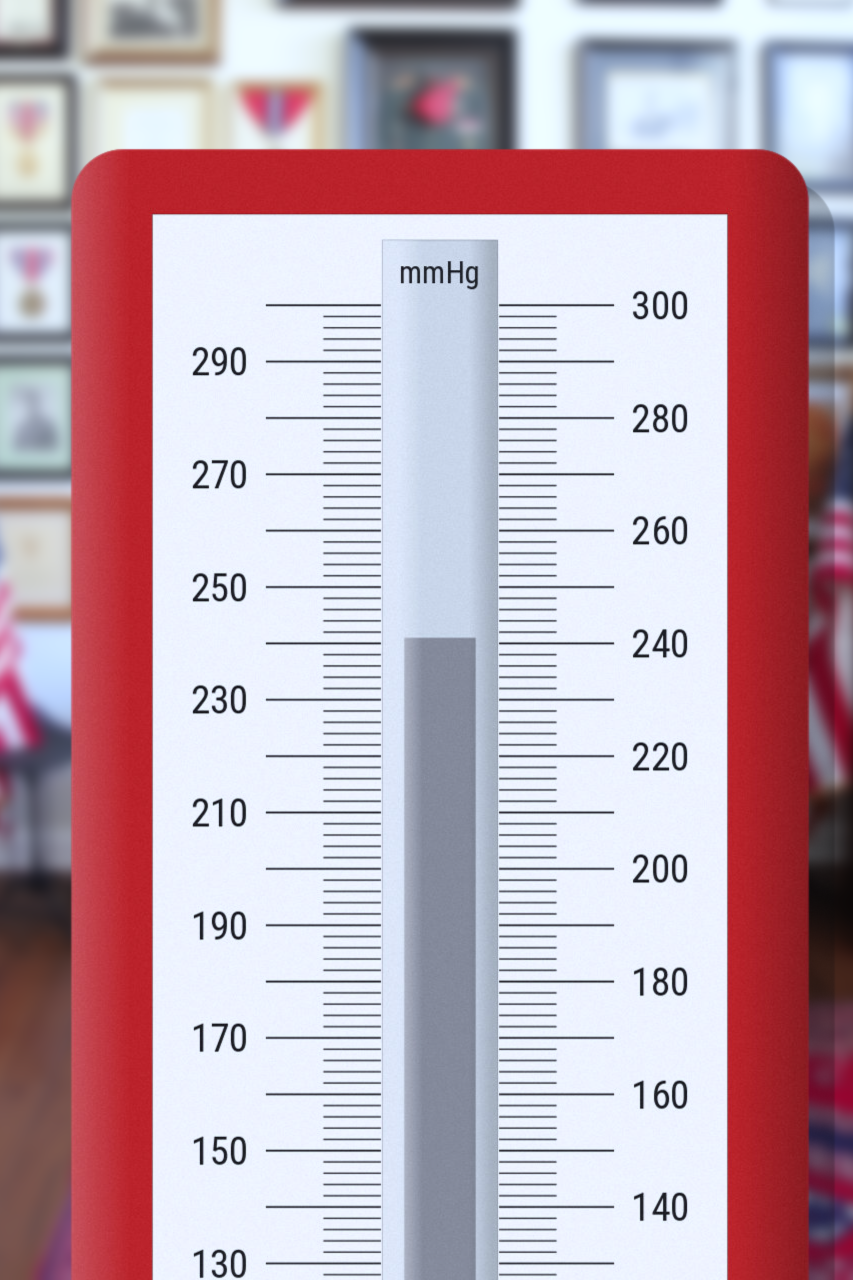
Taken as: 241 mmHg
